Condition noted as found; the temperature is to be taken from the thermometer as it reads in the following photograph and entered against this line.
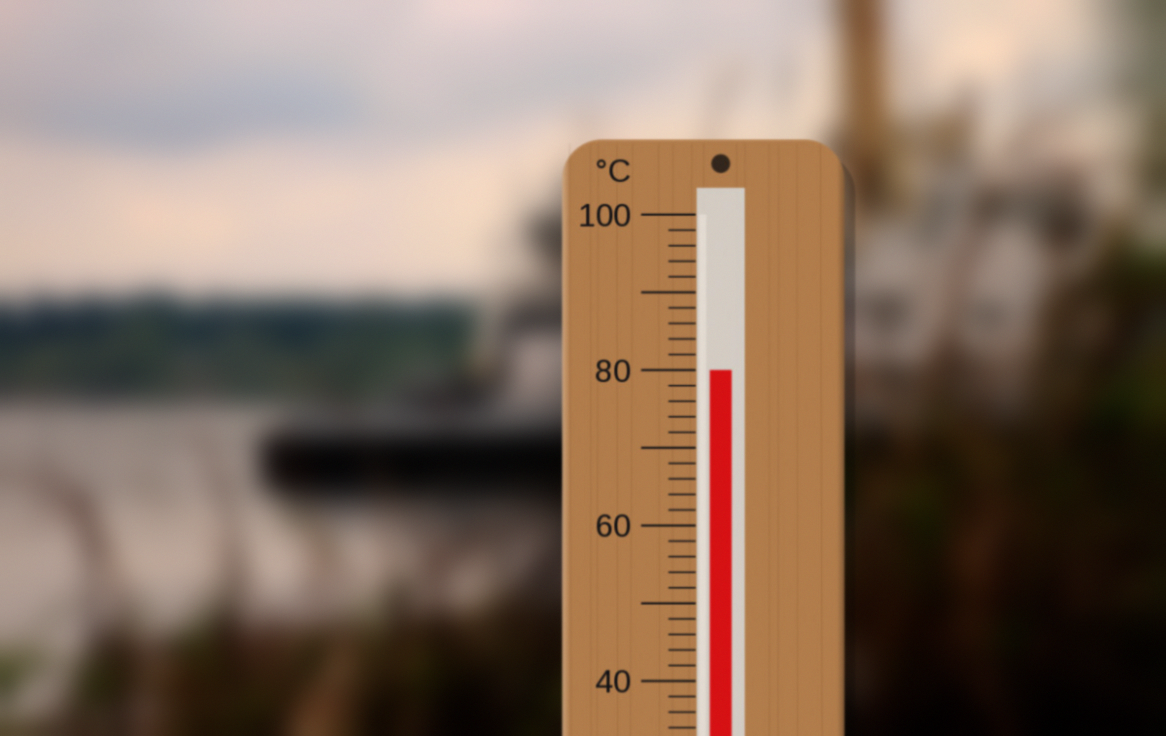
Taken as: 80 °C
